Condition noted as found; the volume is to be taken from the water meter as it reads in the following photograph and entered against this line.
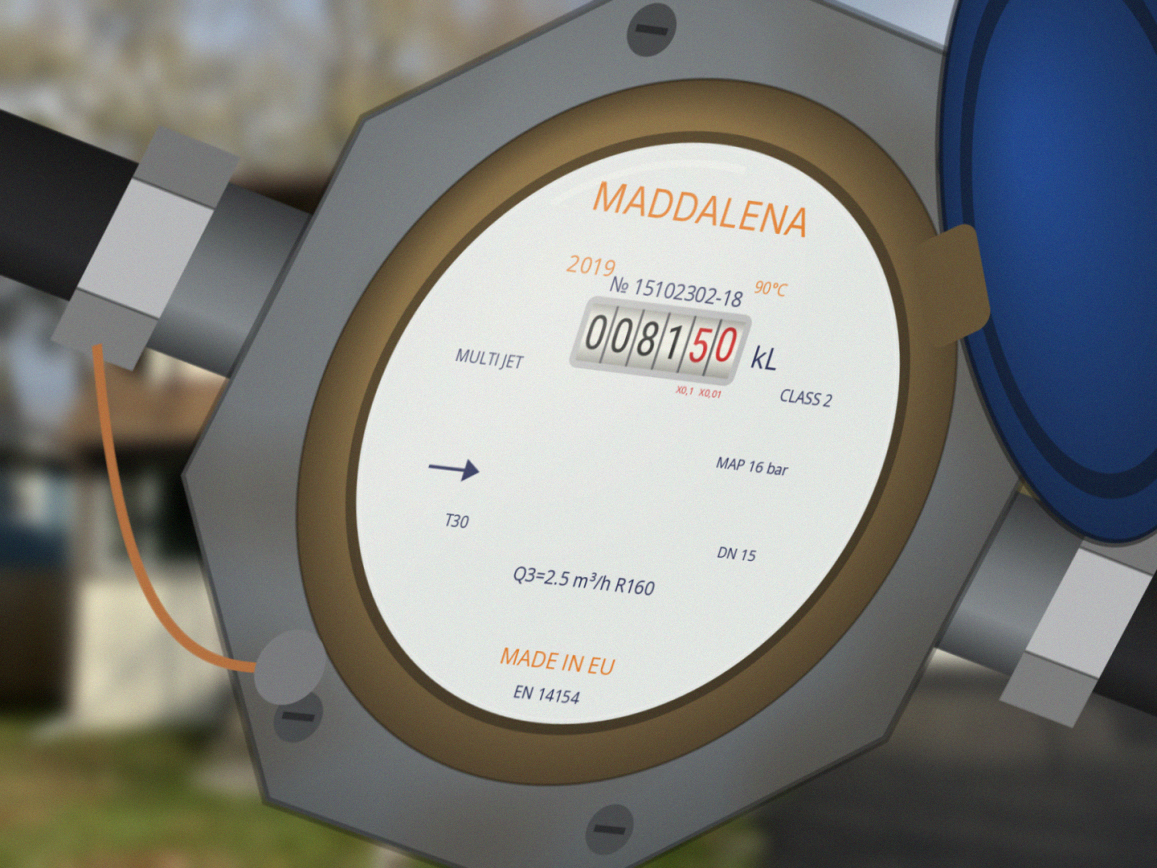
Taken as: 81.50 kL
